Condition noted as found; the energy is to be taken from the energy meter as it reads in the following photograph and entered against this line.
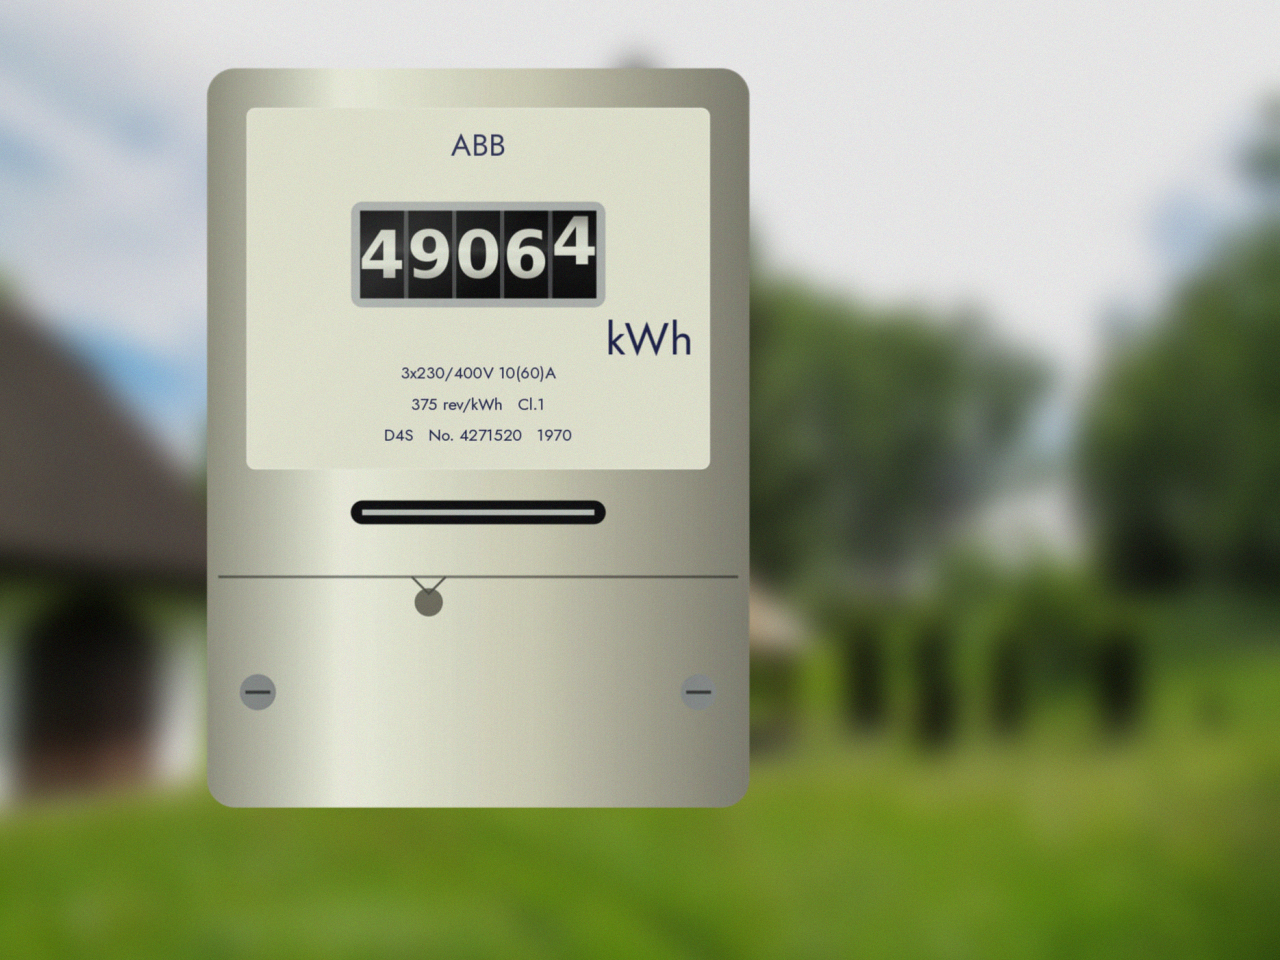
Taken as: 49064 kWh
